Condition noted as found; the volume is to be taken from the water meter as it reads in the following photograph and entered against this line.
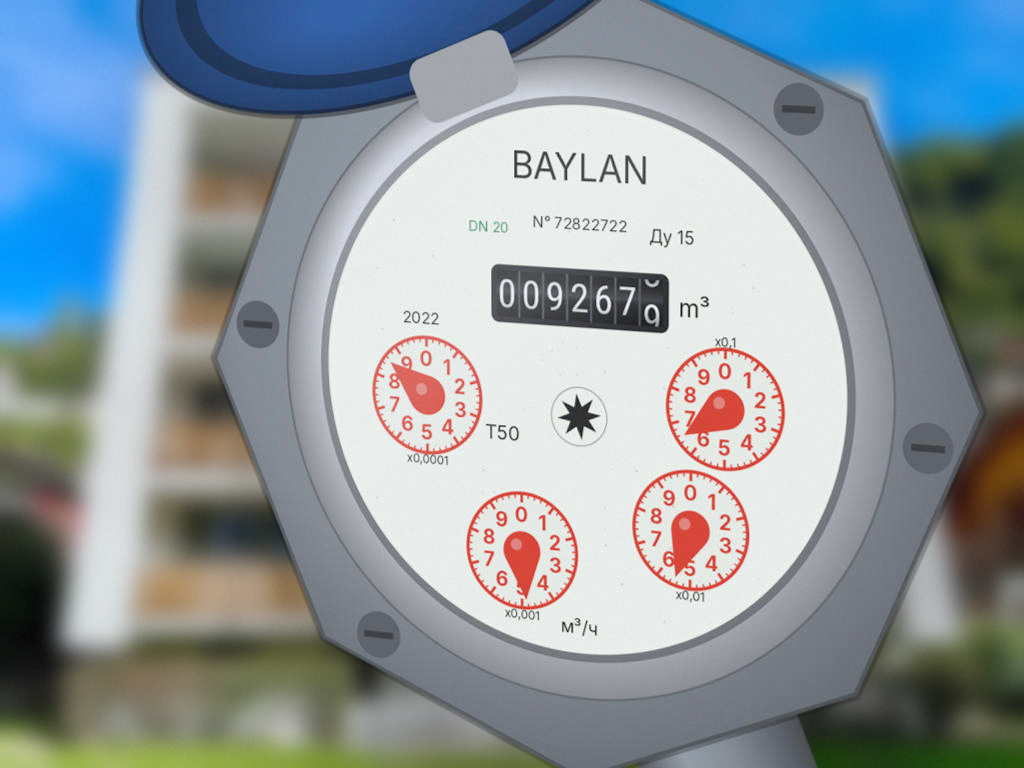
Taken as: 92678.6548 m³
